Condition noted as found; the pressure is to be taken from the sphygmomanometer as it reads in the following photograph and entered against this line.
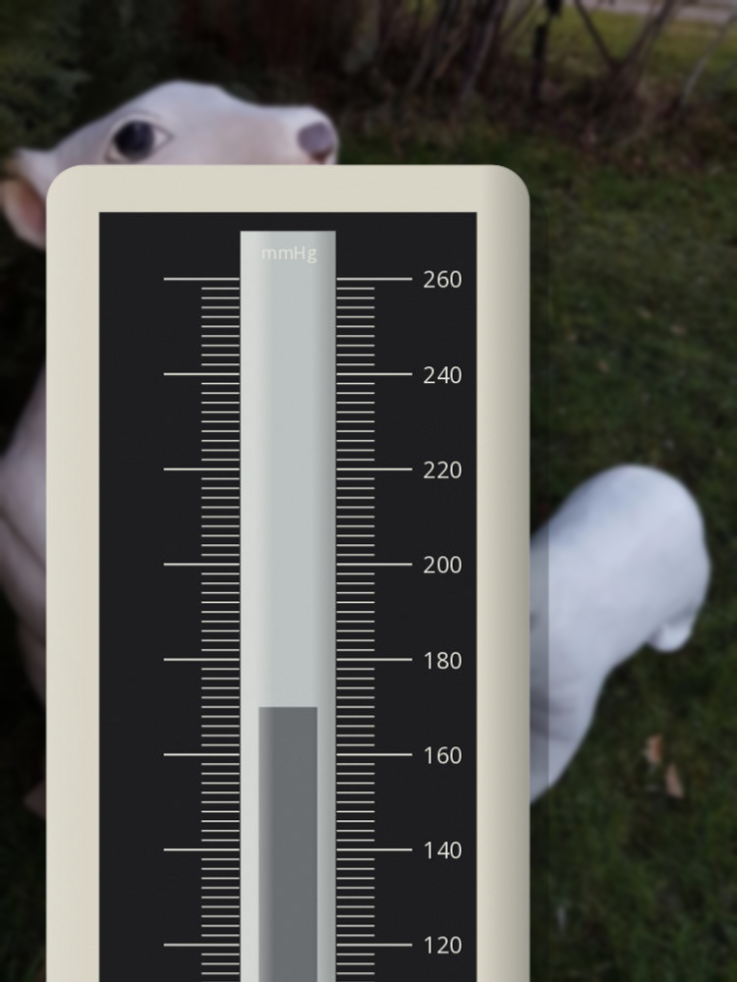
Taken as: 170 mmHg
